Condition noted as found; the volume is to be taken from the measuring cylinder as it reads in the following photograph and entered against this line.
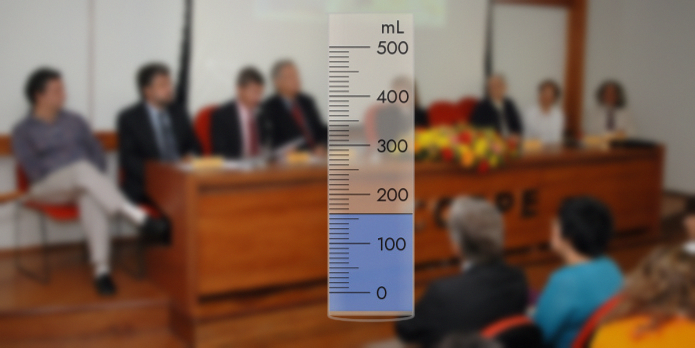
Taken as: 160 mL
